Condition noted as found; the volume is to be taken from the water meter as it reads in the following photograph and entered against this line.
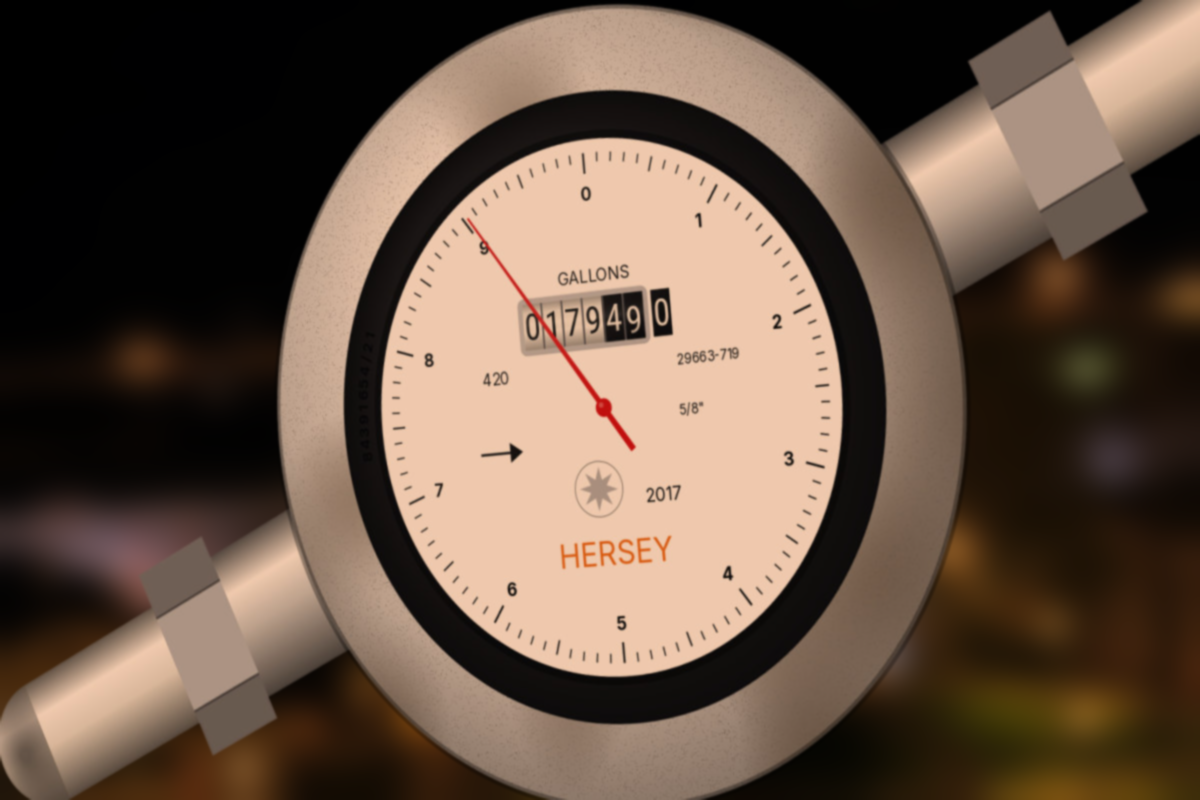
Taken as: 179489.0 gal
